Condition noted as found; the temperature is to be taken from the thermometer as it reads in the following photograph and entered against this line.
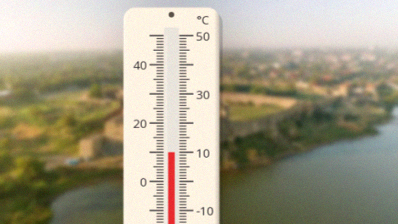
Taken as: 10 °C
